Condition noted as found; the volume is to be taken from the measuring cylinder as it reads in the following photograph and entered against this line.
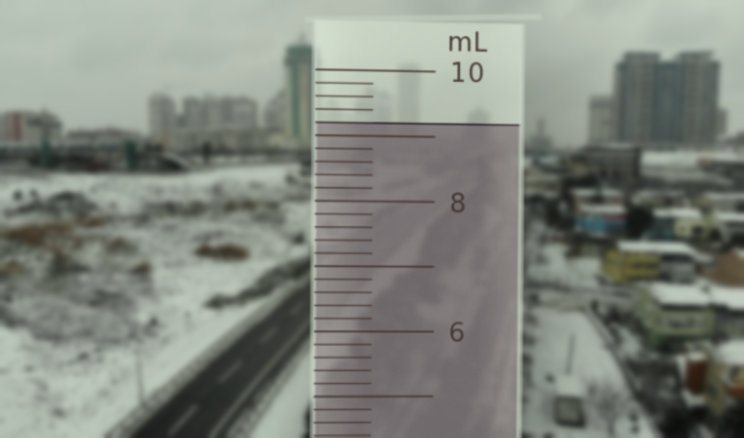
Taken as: 9.2 mL
